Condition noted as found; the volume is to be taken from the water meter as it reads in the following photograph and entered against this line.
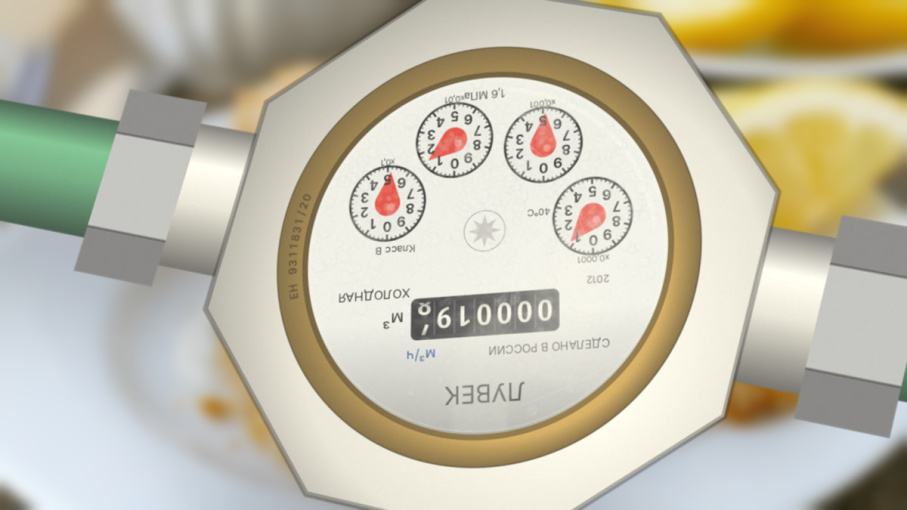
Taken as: 197.5151 m³
